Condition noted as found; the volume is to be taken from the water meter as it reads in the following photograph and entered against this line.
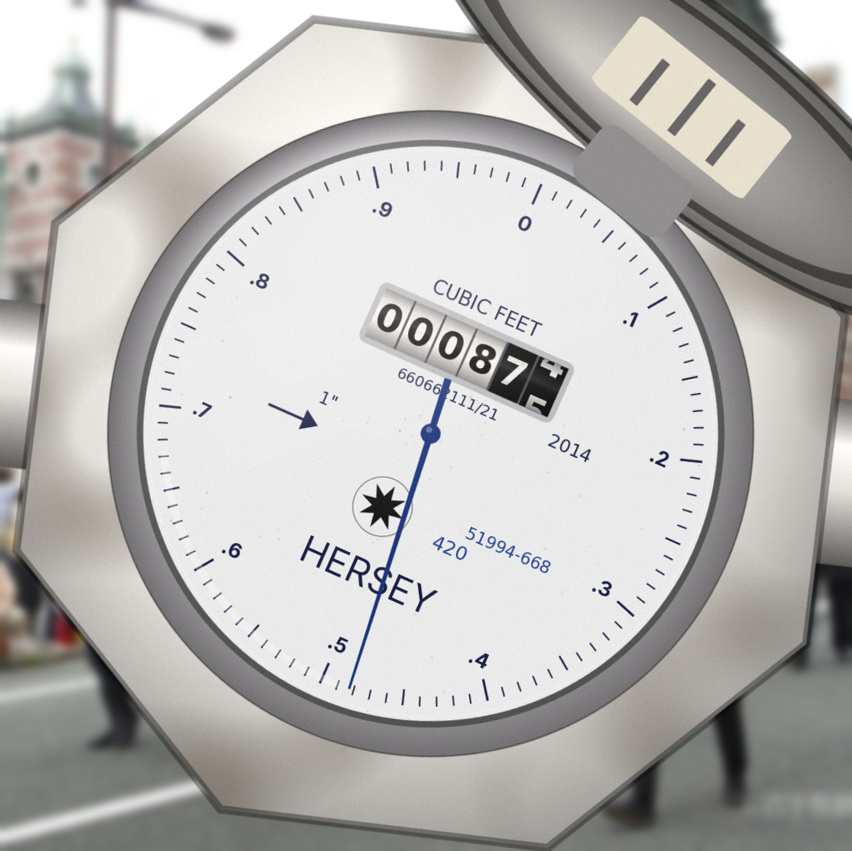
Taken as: 874.48 ft³
